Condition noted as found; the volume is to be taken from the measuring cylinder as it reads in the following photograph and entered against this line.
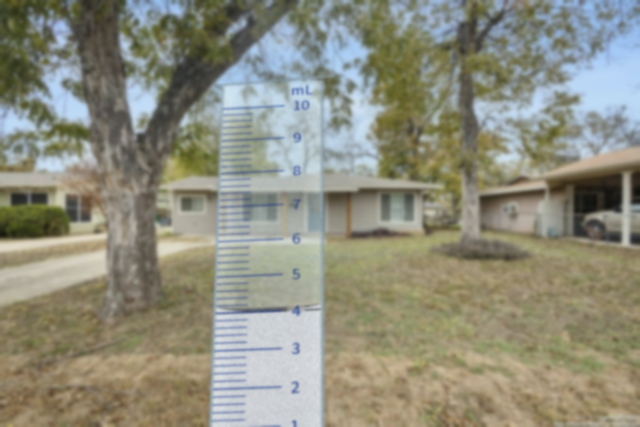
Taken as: 4 mL
